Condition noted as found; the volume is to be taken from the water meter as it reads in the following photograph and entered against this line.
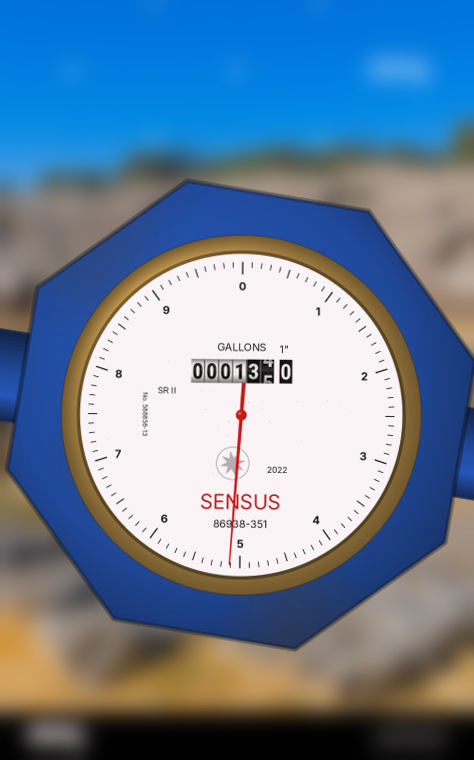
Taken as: 1345.1 gal
